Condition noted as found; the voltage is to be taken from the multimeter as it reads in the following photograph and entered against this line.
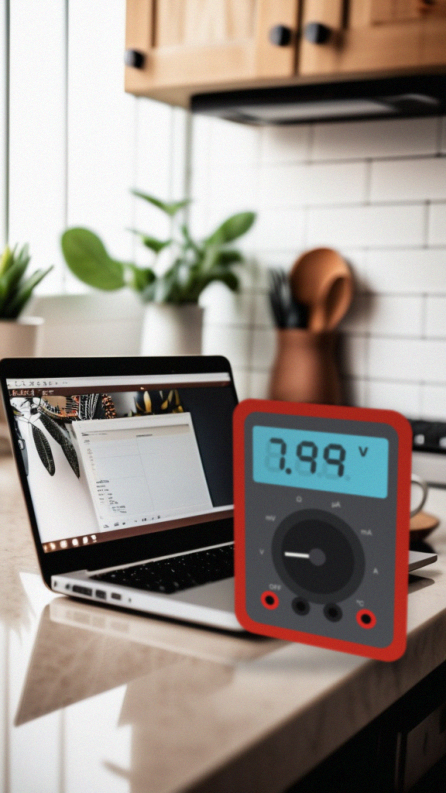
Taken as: 7.99 V
